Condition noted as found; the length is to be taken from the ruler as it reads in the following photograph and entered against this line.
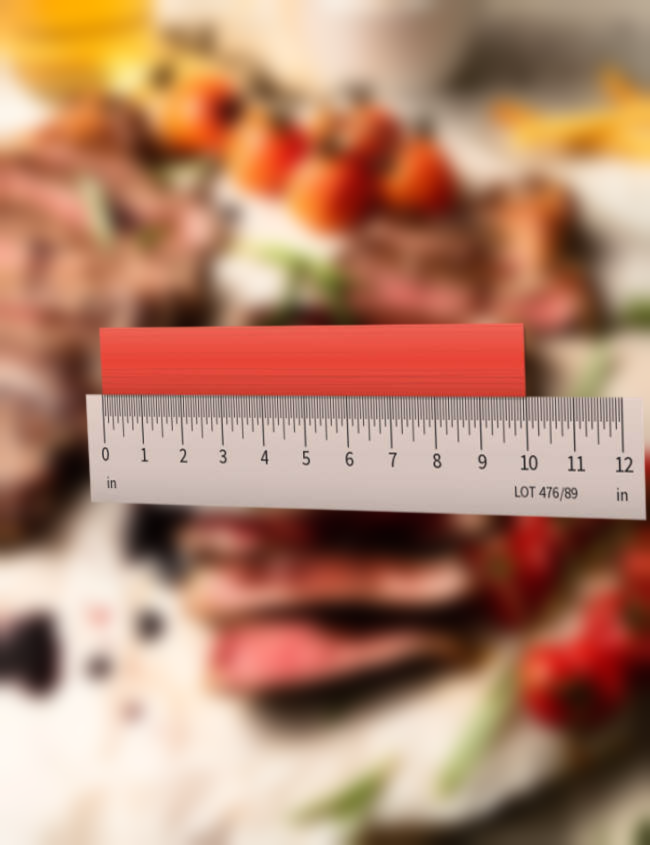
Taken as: 10 in
